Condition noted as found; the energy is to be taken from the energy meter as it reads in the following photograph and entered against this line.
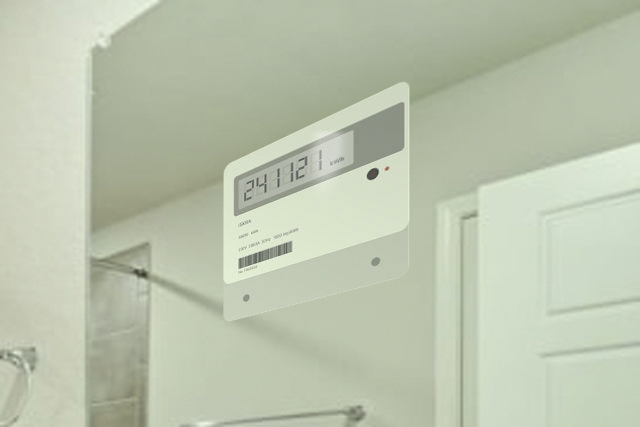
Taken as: 241121 kWh
